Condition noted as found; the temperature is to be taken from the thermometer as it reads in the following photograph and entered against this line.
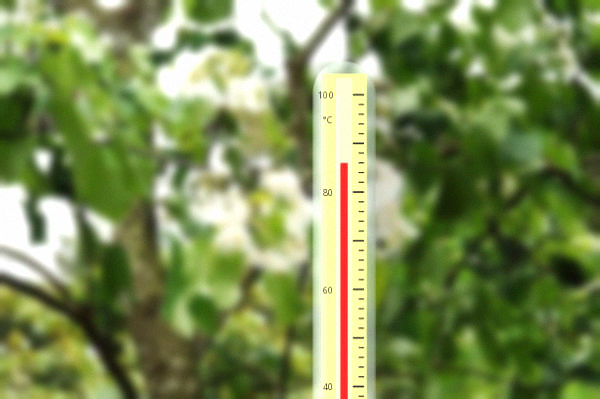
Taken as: 86 °C
